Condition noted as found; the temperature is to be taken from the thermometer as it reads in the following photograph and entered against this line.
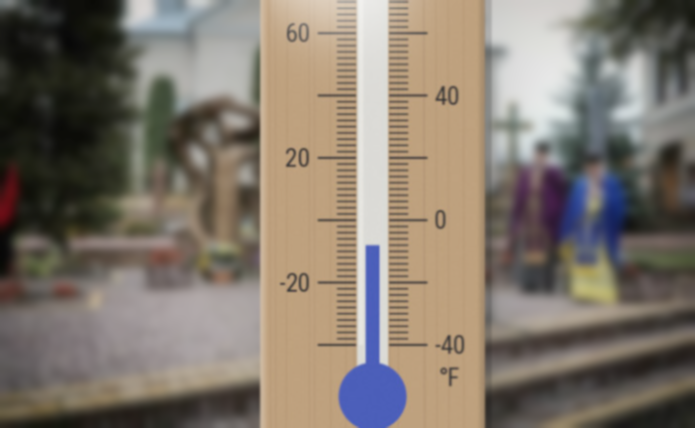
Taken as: -8 °F
